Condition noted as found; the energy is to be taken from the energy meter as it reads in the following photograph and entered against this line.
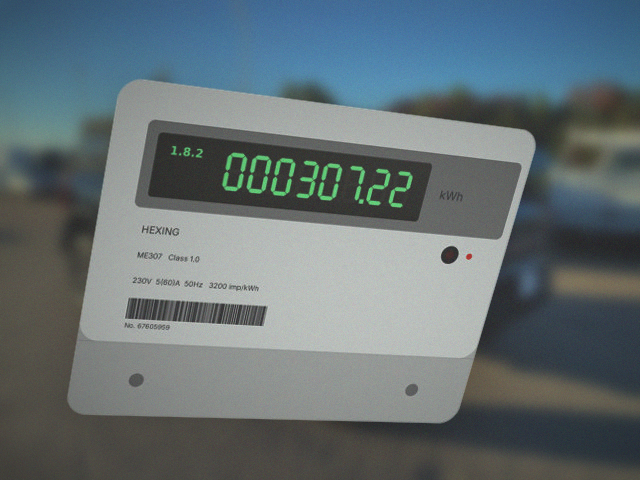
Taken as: 307.22 kWh
